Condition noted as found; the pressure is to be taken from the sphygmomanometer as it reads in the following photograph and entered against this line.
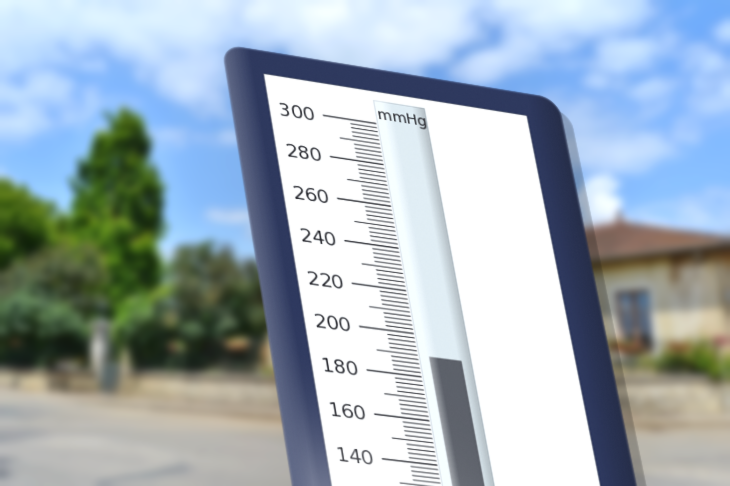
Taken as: 190 mmHg
